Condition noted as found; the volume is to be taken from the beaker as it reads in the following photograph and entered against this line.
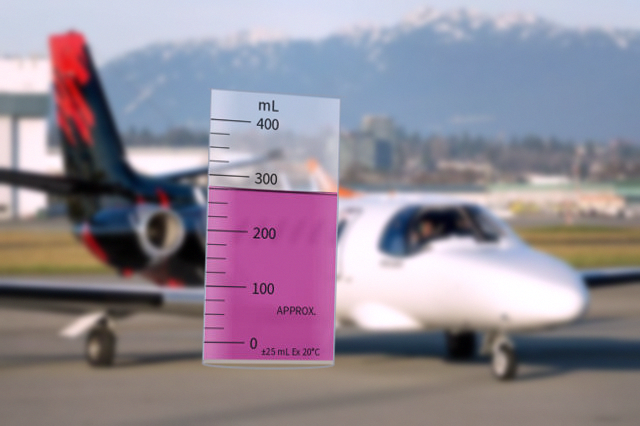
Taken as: 275 mL
